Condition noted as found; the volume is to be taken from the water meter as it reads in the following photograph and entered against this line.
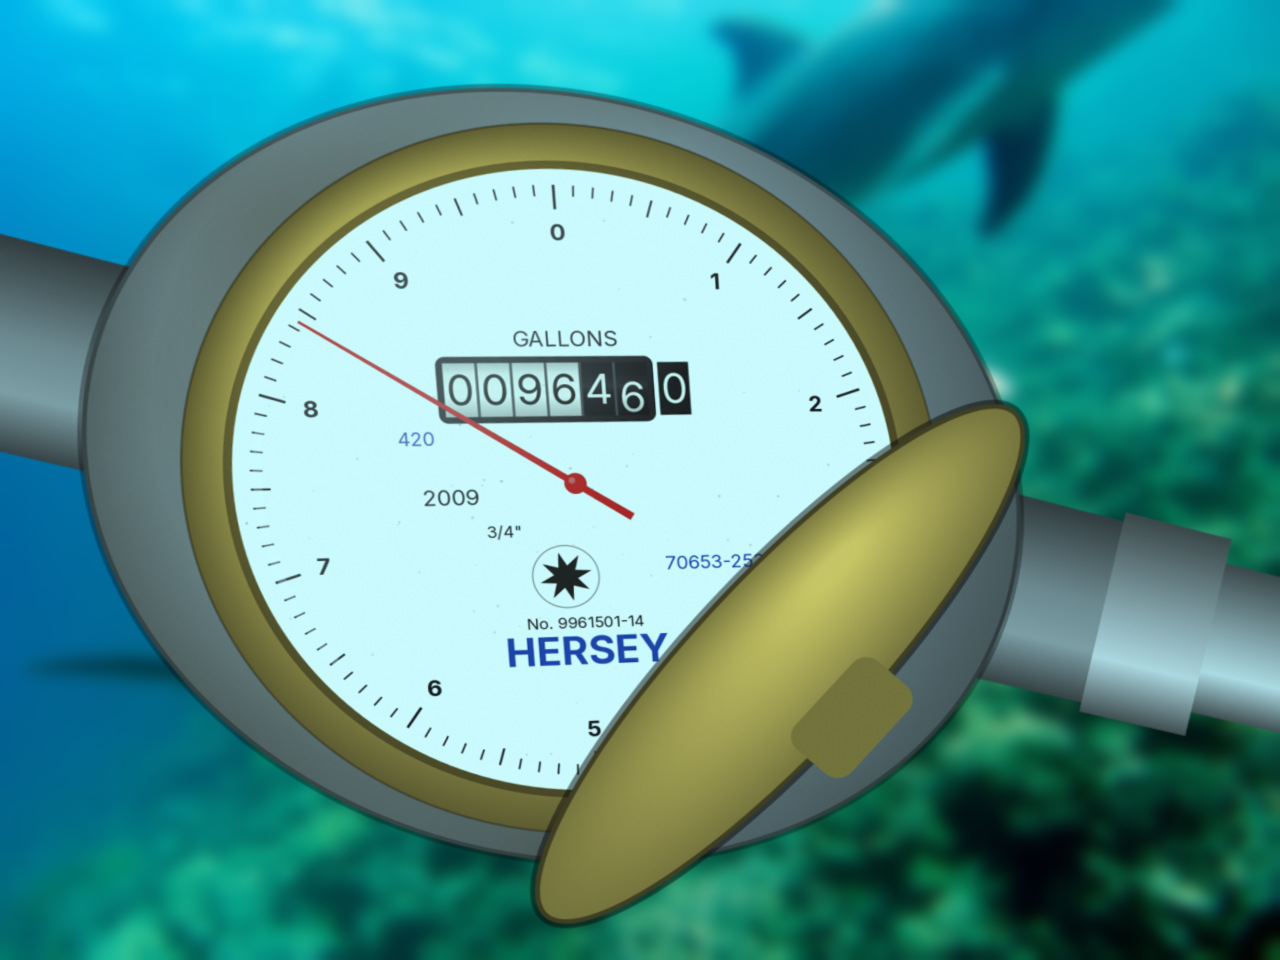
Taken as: 96458.4 gal
